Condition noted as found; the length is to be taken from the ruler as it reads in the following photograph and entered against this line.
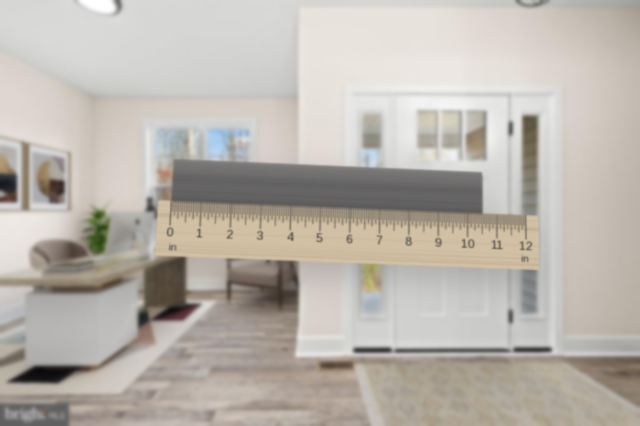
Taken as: 10.5 in
